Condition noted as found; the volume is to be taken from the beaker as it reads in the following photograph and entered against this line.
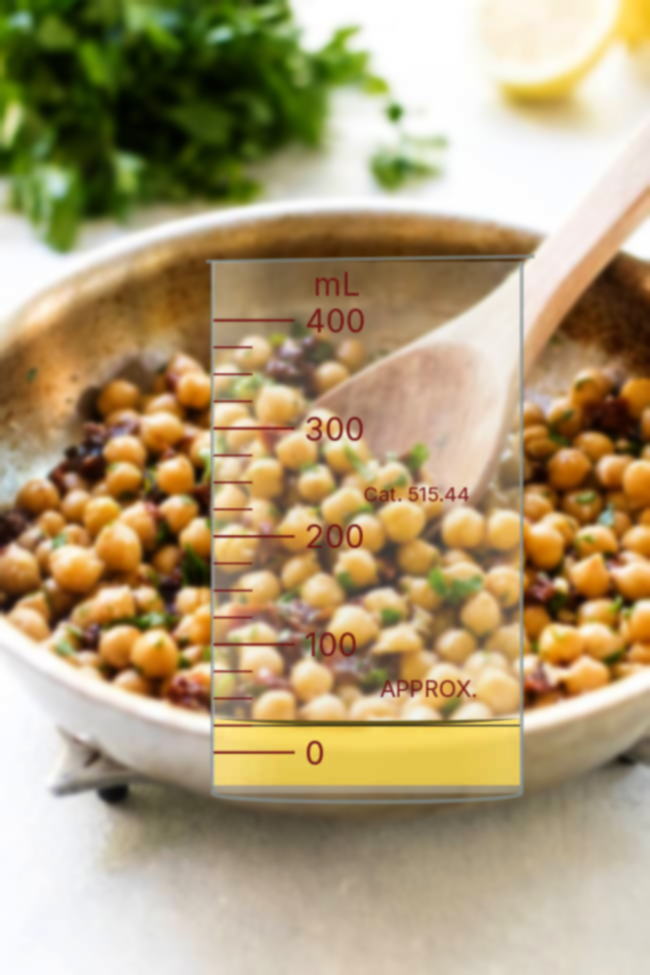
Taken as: 25 mL
